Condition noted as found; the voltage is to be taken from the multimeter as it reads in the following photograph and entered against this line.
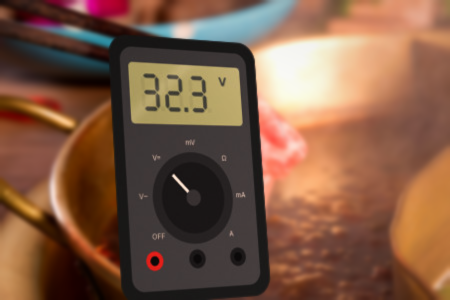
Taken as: 32.3 V
